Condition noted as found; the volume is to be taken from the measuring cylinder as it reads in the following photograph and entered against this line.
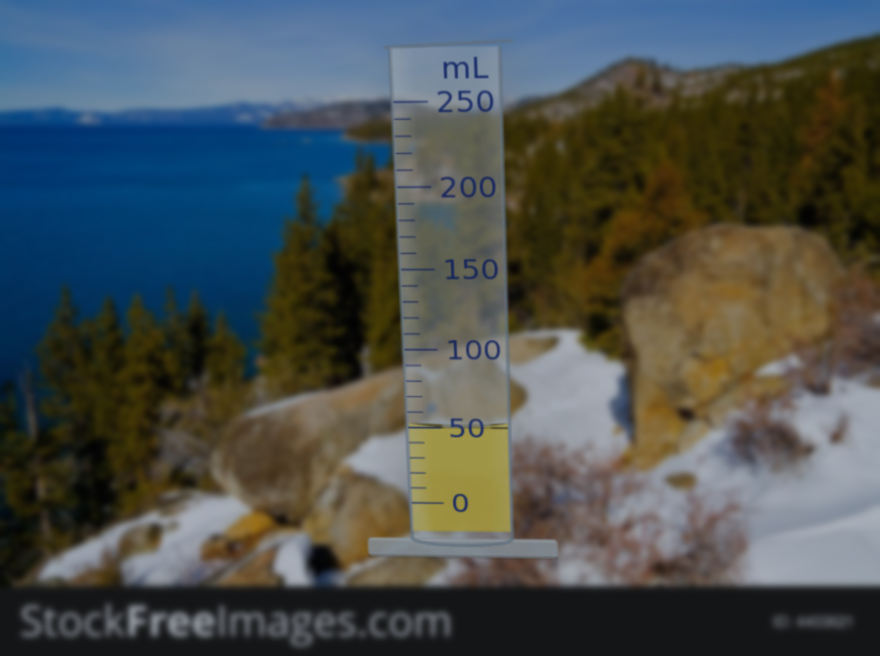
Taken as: 50 mL
